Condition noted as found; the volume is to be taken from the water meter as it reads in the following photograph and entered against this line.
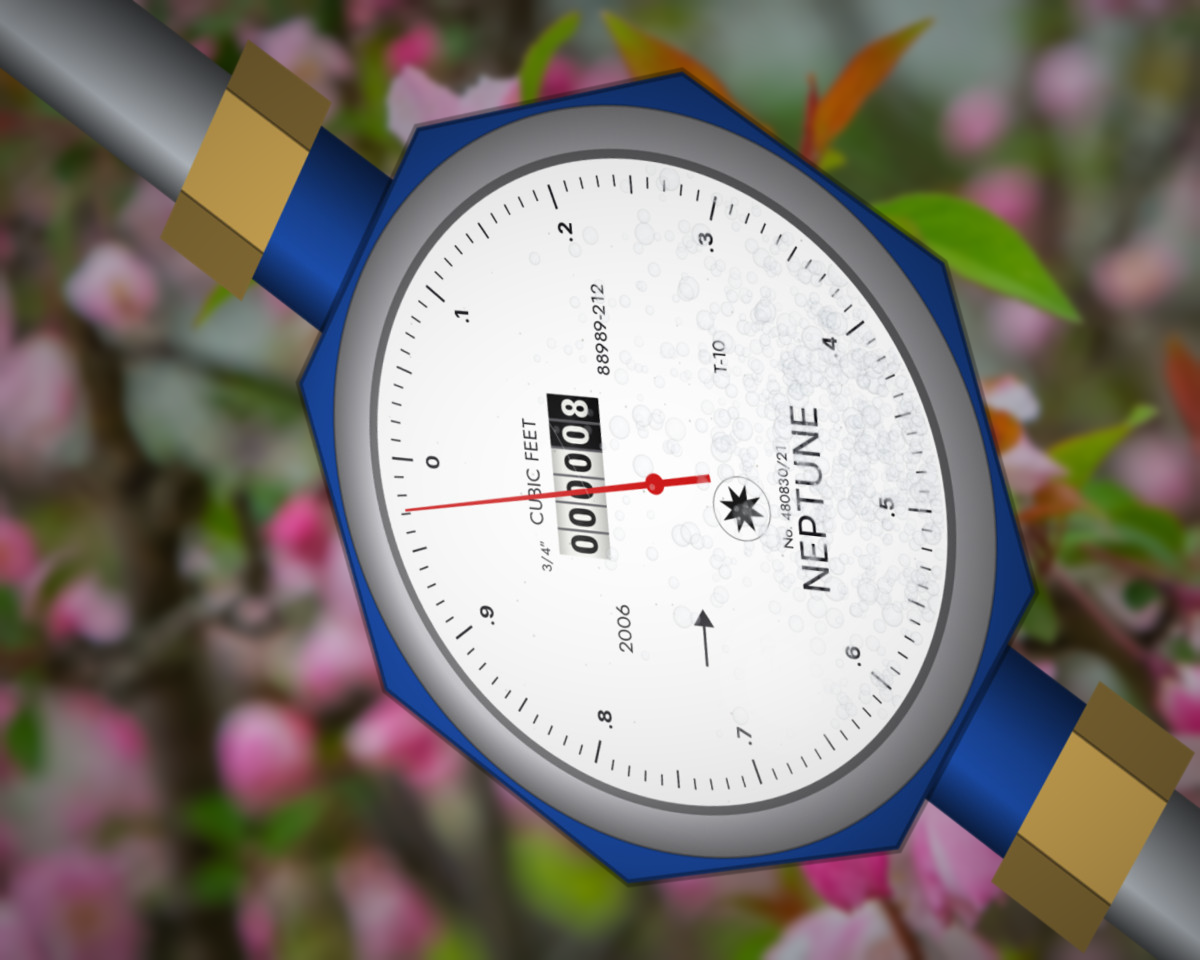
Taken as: 7.97 ft³
